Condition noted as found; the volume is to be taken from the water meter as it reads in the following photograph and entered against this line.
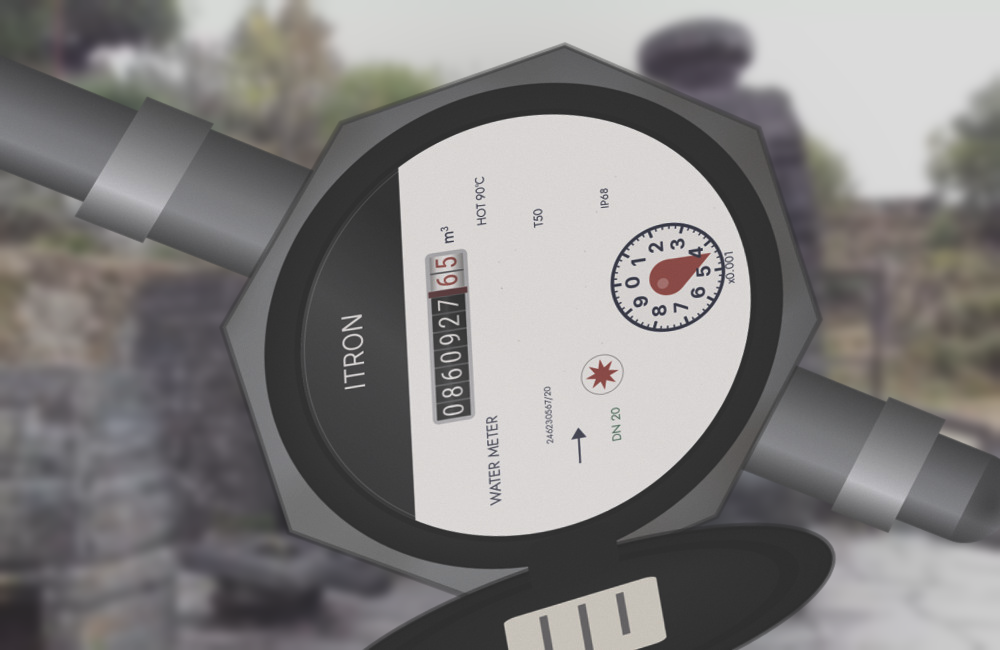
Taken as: 860927.654 m³
